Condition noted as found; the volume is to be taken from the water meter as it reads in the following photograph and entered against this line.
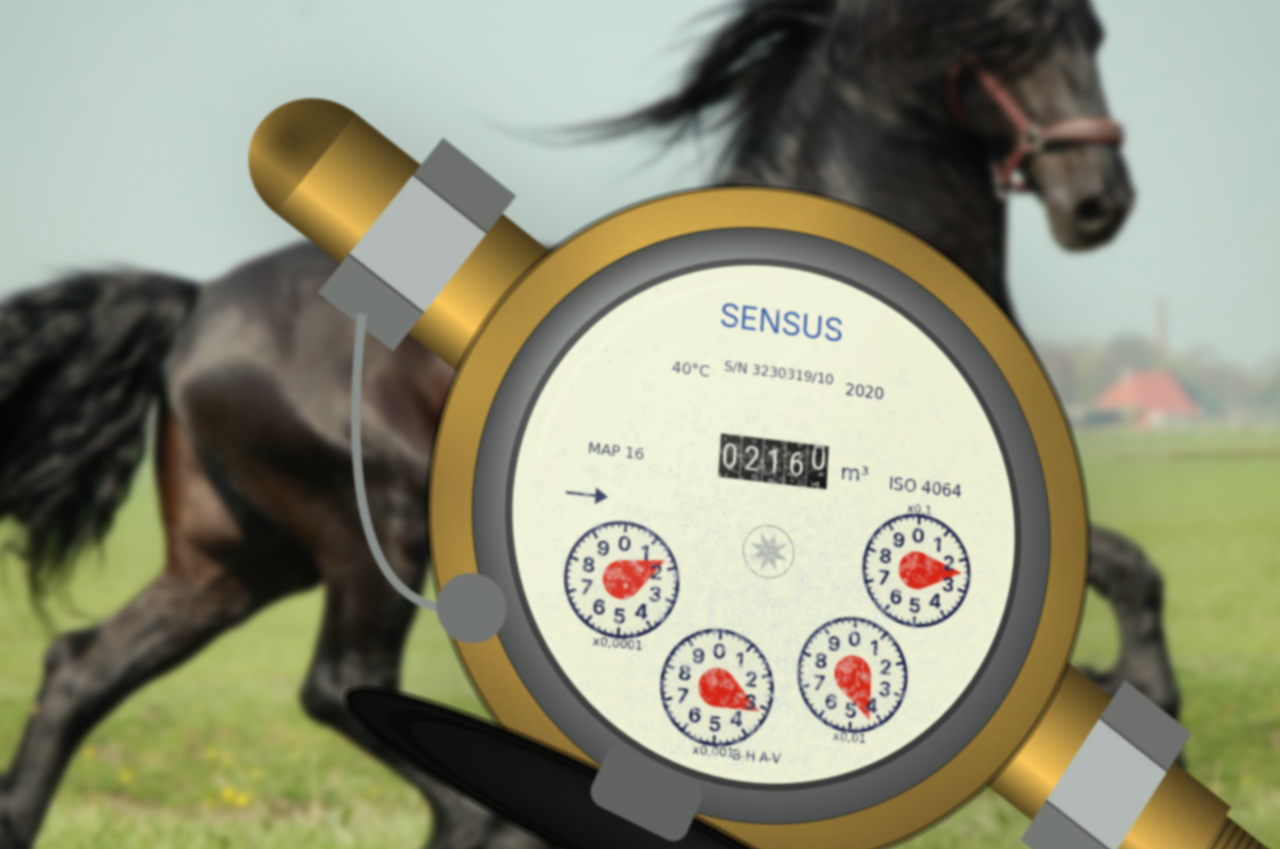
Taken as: 2160.2431 m³
